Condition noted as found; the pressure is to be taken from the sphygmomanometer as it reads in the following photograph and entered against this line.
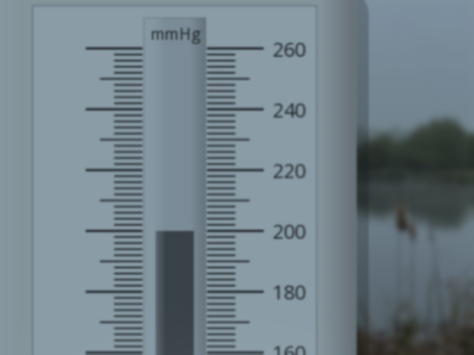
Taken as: 200 mmHg
